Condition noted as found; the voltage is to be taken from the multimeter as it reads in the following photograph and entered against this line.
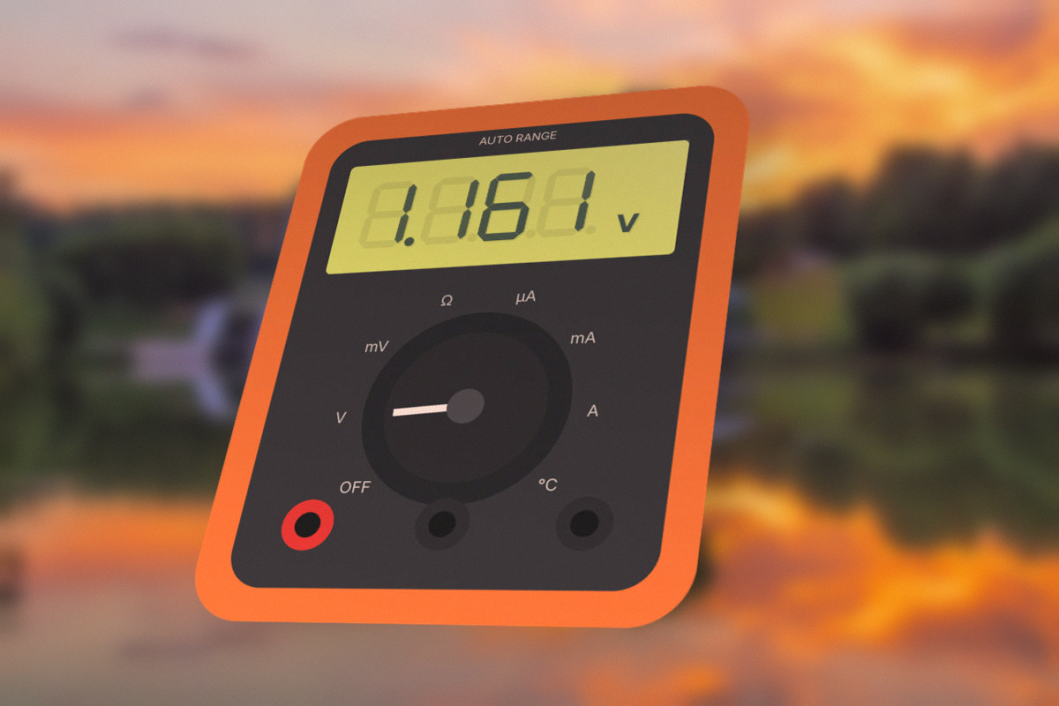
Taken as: 1.161 V
